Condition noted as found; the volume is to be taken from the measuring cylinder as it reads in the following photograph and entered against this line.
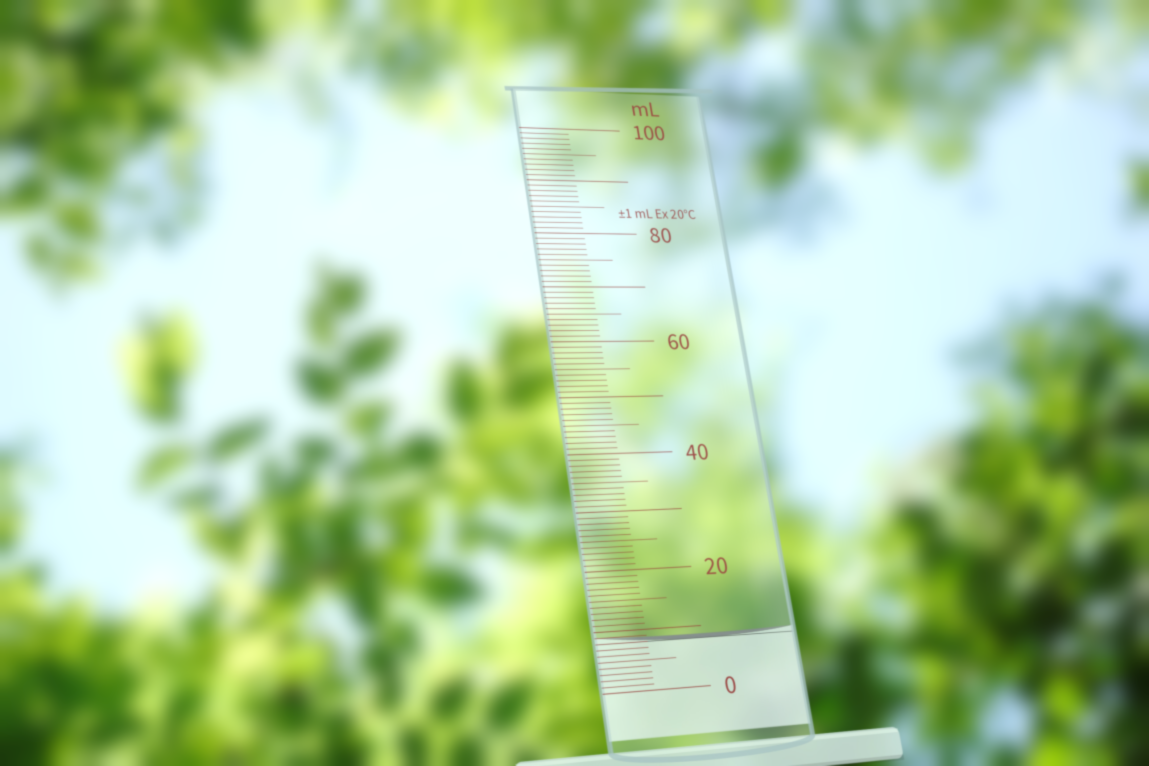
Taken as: 8 mL
